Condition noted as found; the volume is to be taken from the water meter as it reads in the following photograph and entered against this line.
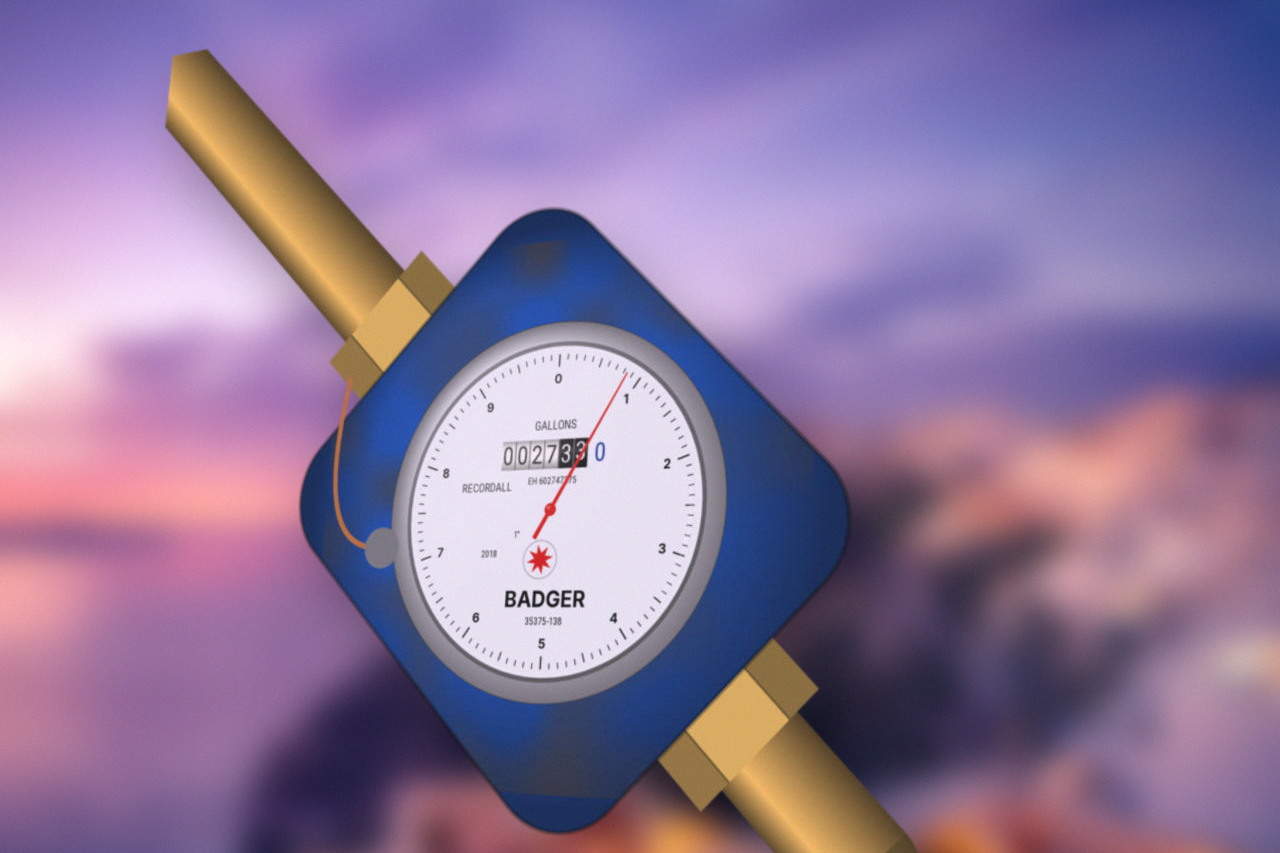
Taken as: 27330.8 gal
